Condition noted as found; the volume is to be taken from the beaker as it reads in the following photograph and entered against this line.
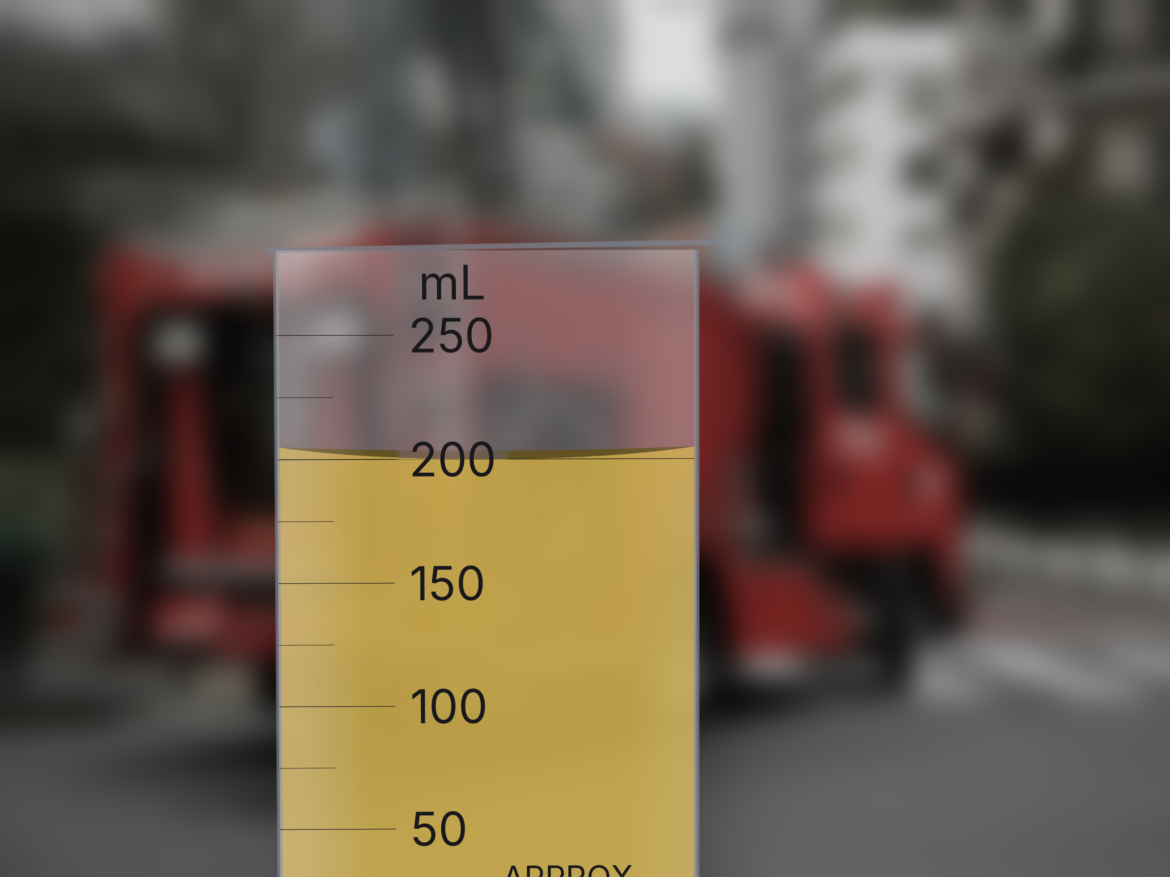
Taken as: 200 mL
